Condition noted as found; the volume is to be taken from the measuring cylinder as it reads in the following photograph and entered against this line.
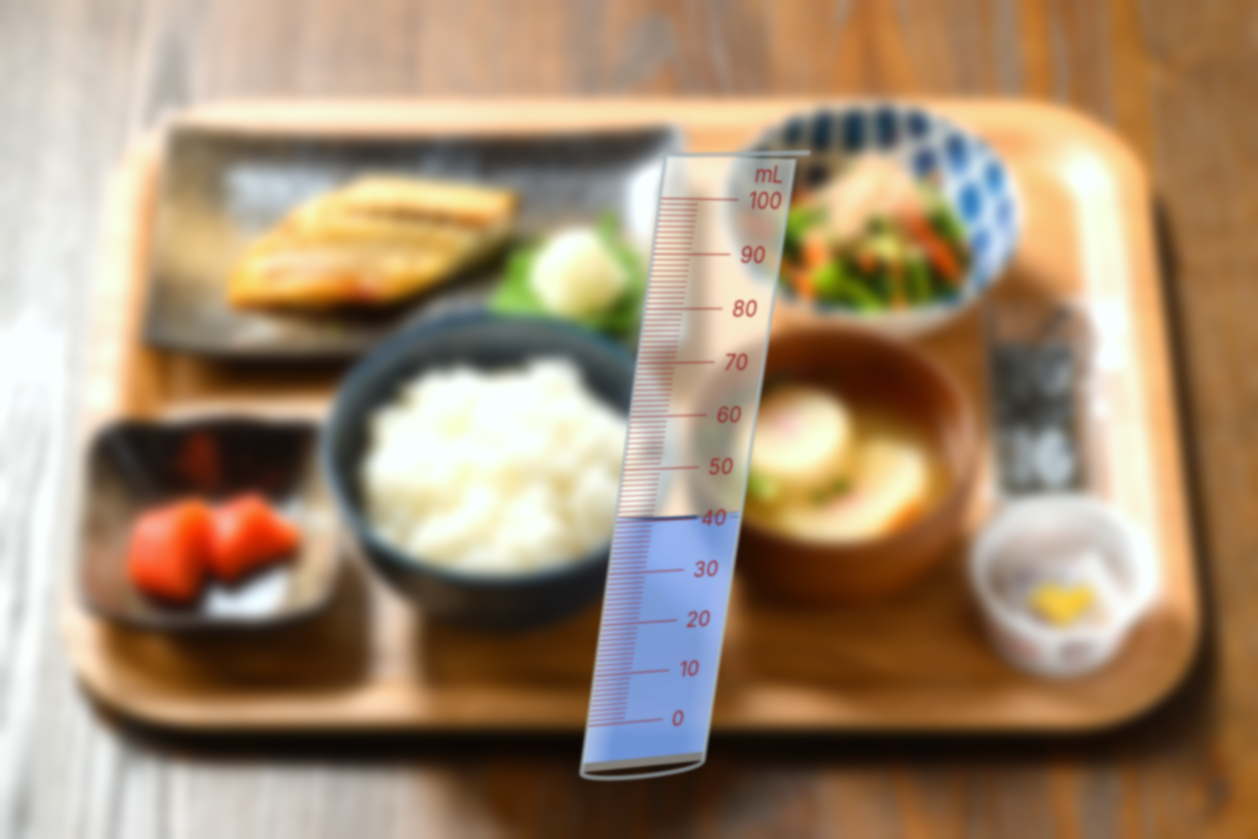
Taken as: 40 mL
